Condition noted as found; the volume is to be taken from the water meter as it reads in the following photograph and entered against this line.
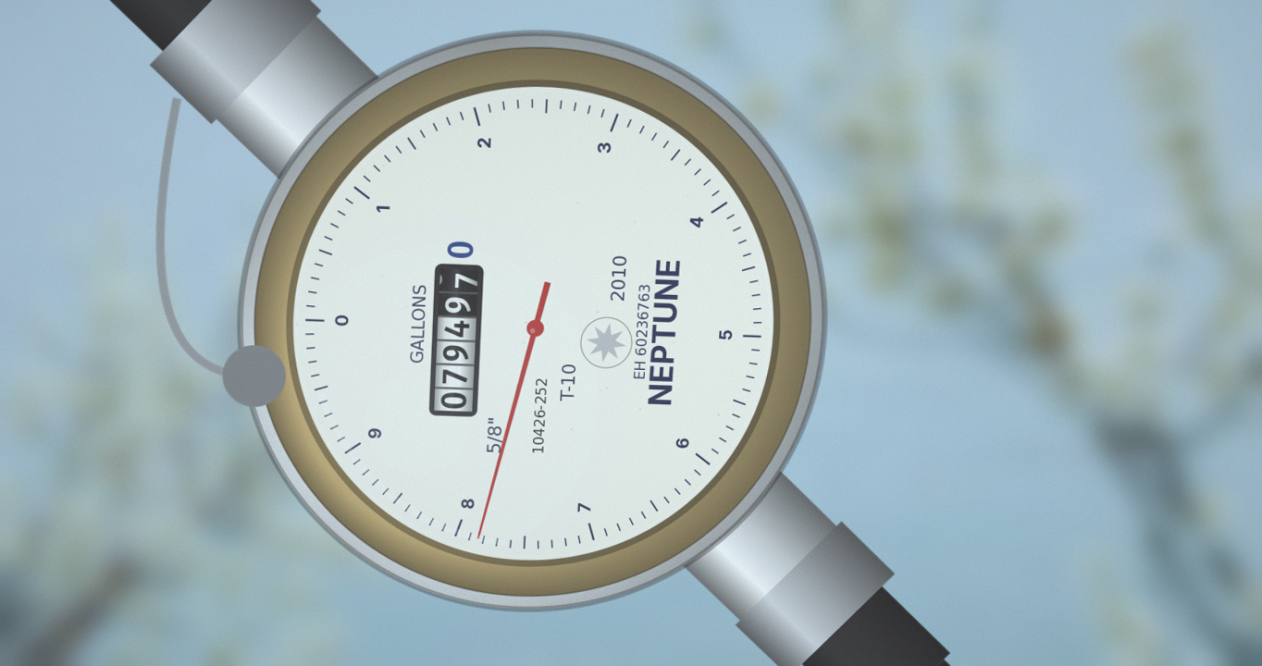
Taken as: 794967.8 gal
